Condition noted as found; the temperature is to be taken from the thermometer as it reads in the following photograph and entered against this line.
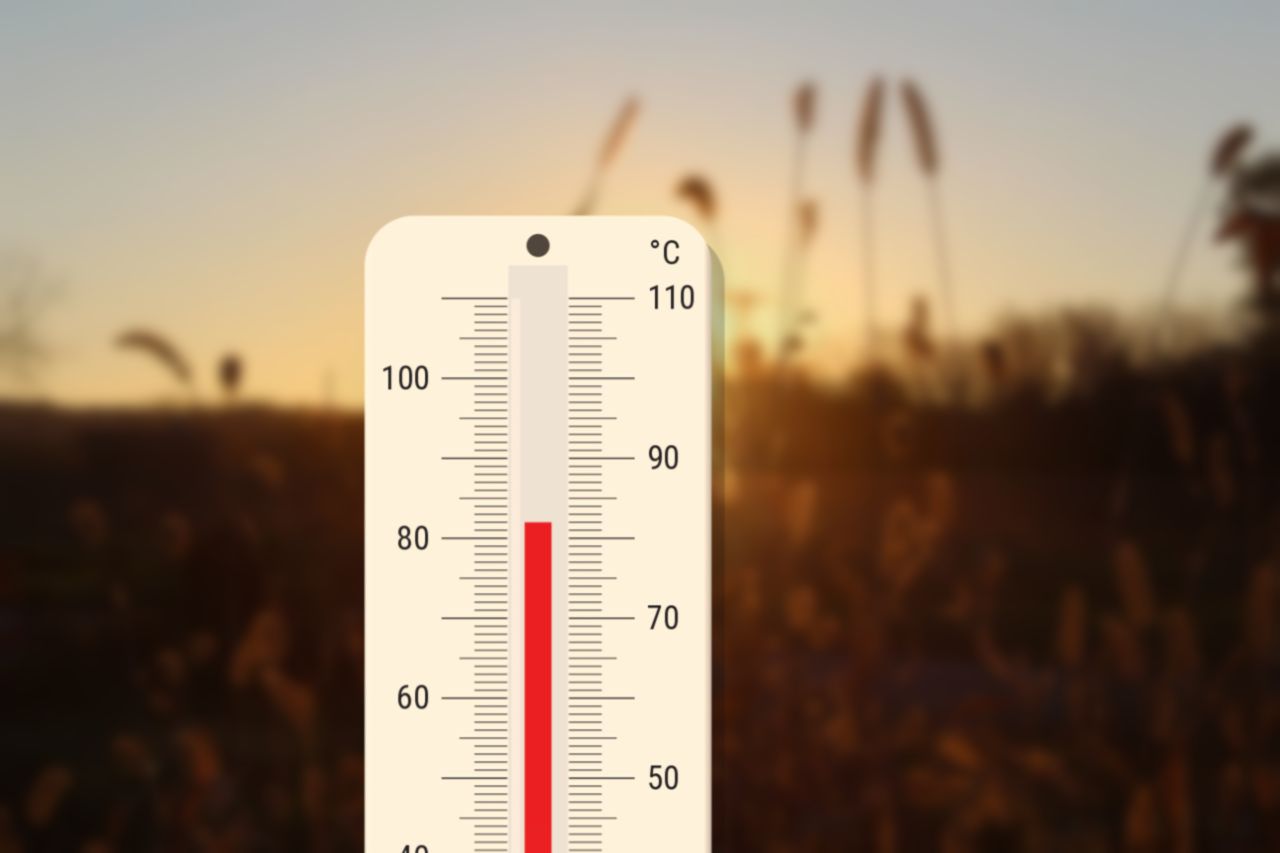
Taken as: 82 °C
